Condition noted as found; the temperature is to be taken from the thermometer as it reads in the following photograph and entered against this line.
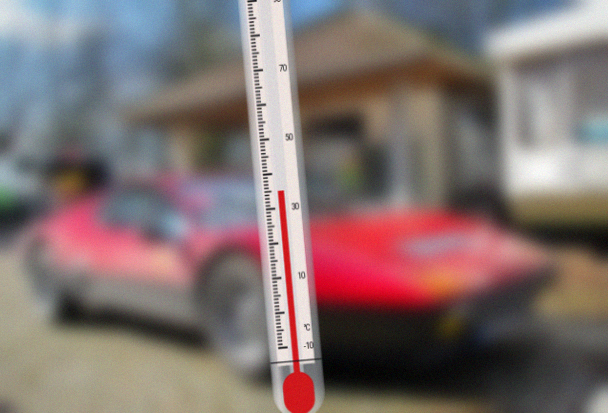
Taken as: 35 °C
